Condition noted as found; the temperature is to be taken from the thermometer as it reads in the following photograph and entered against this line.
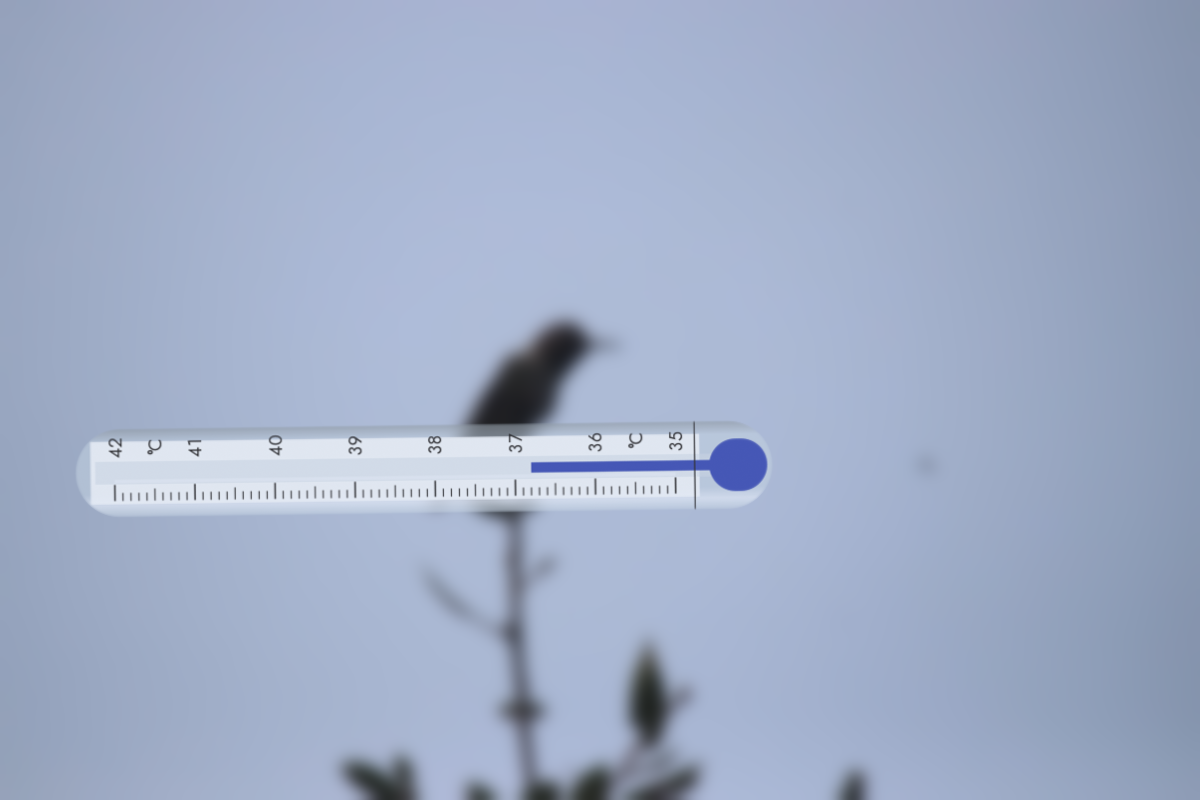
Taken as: 36.8 °C
